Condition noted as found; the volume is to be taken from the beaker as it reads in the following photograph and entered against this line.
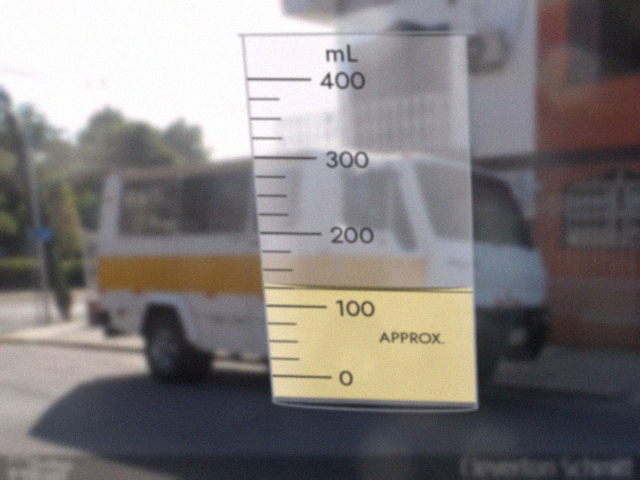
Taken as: 125 mL
